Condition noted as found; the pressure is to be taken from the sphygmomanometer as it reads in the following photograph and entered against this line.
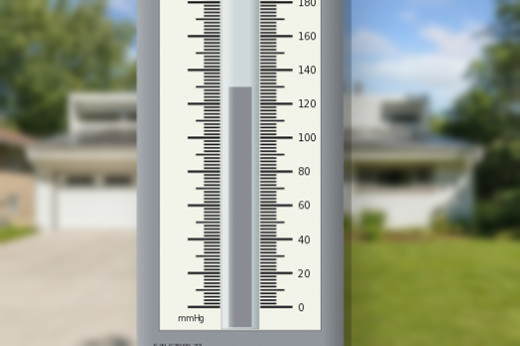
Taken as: 130 mmHg
